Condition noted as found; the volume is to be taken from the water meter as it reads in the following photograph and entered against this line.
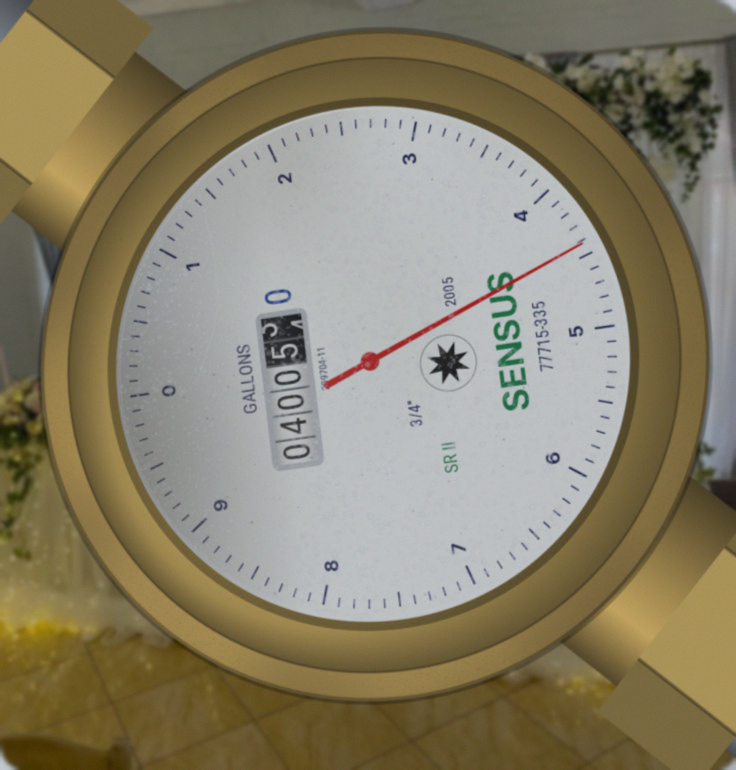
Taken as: 400534.4 gal
